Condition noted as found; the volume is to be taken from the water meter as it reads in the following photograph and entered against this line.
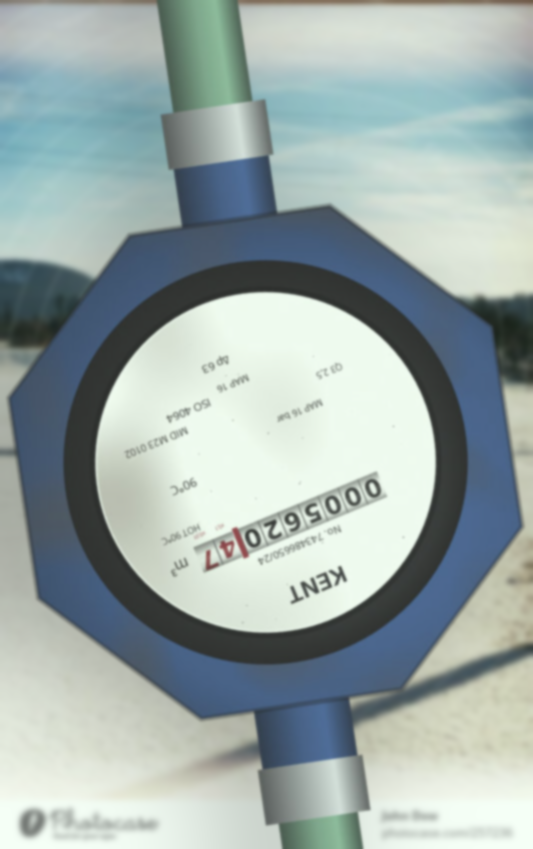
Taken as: 5620.47 m³
